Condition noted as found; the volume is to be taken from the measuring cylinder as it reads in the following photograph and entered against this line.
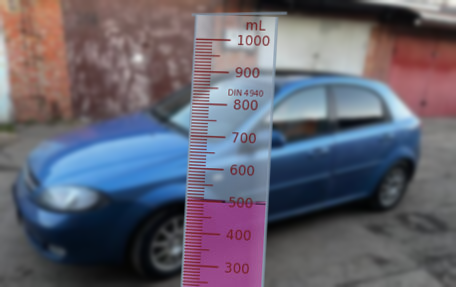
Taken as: 500 mL
